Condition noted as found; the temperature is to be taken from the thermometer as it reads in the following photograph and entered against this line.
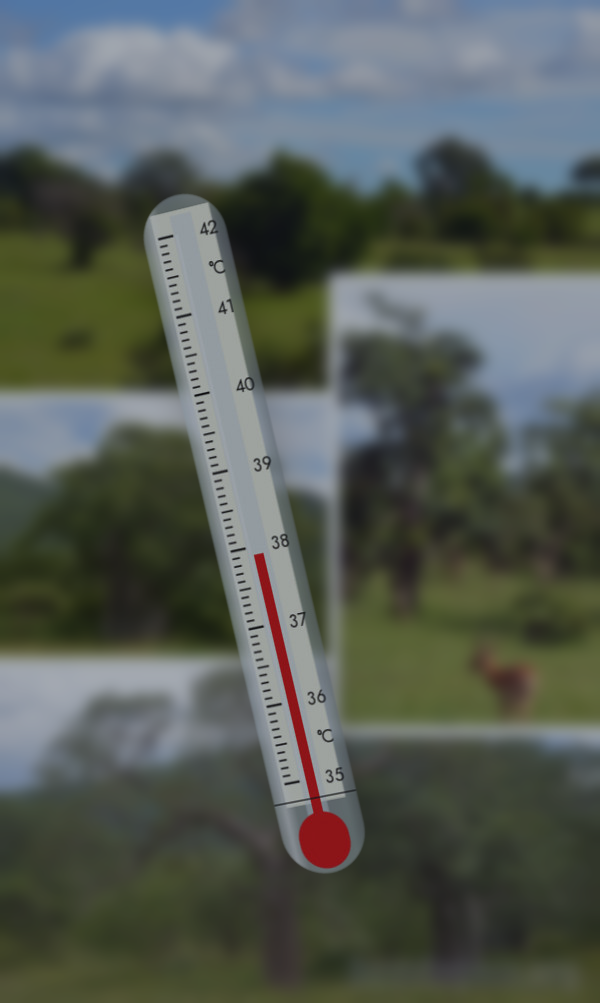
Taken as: 37.9 °C
